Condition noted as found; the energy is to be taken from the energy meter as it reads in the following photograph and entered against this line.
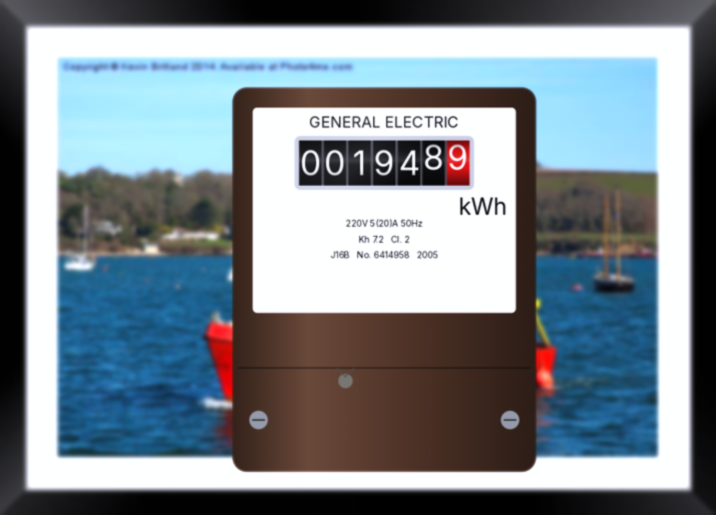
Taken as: 1948.9 kWh
